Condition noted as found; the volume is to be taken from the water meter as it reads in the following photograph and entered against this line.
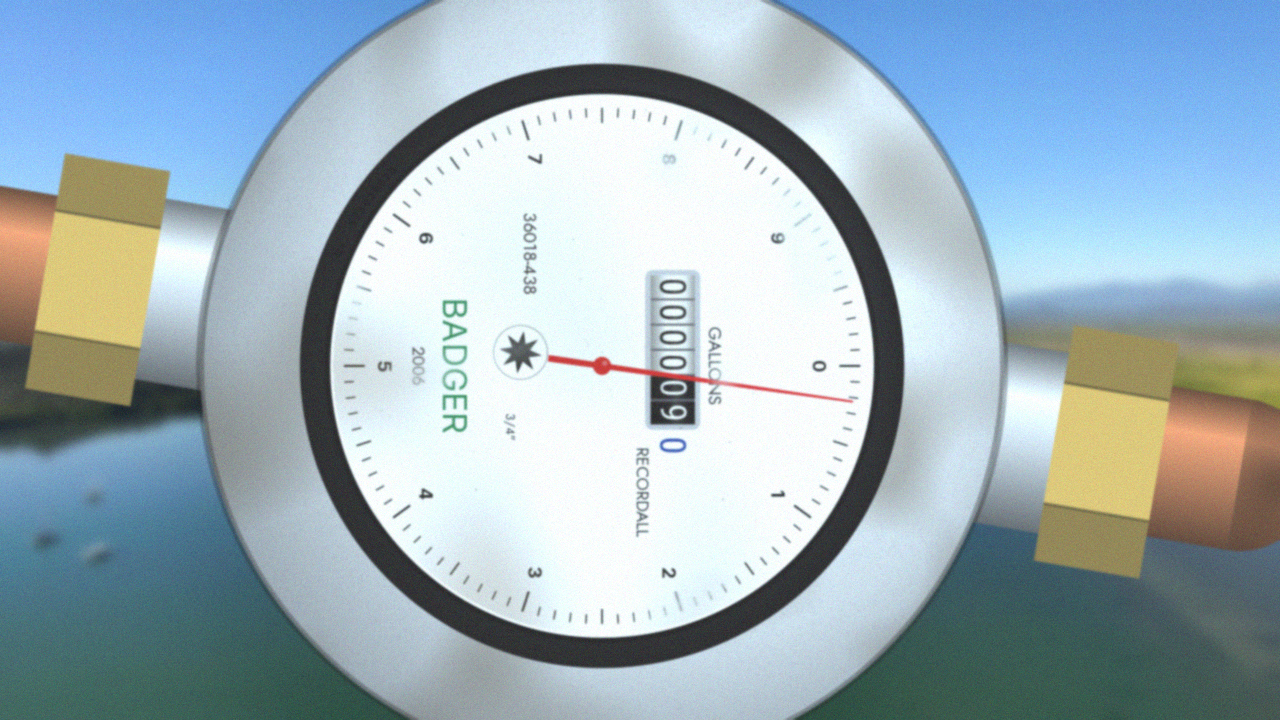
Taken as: 90.2 gal
